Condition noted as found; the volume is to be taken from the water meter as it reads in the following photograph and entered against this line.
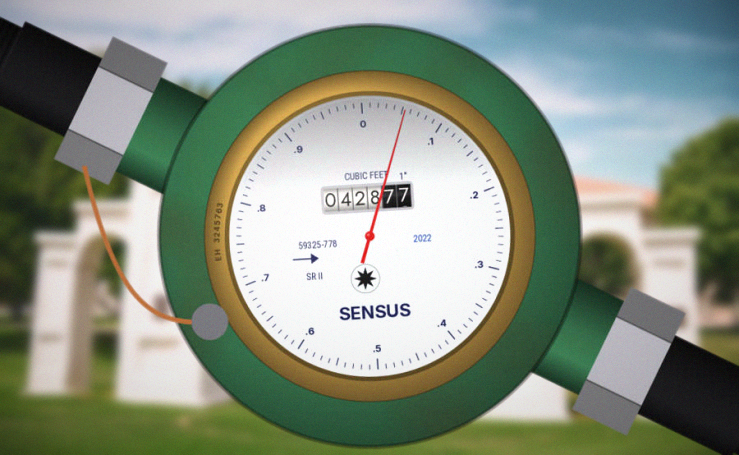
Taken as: 42877.05 ft³
